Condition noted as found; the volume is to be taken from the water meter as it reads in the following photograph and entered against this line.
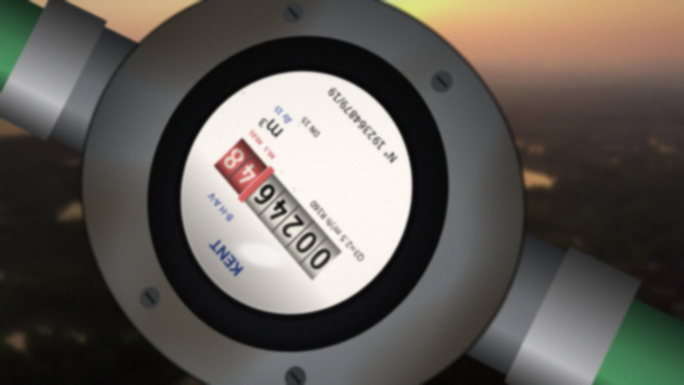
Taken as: 246.48 m³
